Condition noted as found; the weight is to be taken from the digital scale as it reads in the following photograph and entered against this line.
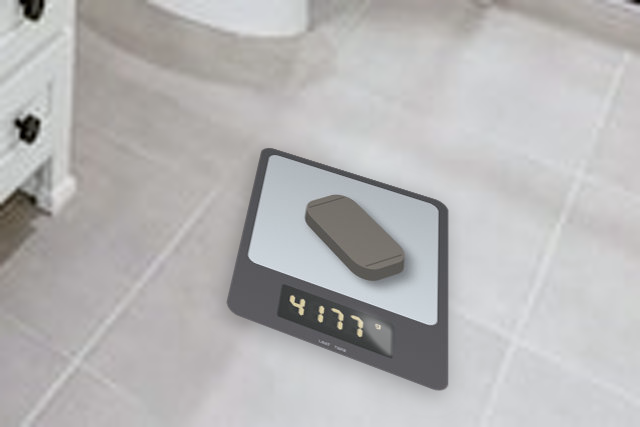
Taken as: 4177 g
